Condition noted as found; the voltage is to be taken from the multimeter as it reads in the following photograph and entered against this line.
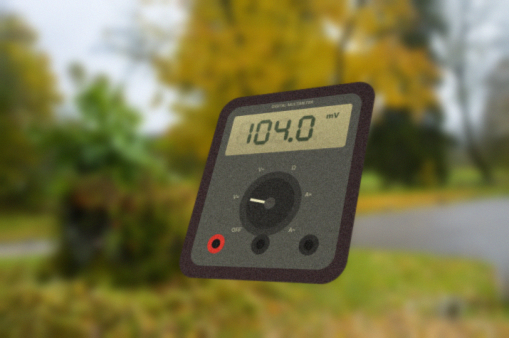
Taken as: 104.0 mV
